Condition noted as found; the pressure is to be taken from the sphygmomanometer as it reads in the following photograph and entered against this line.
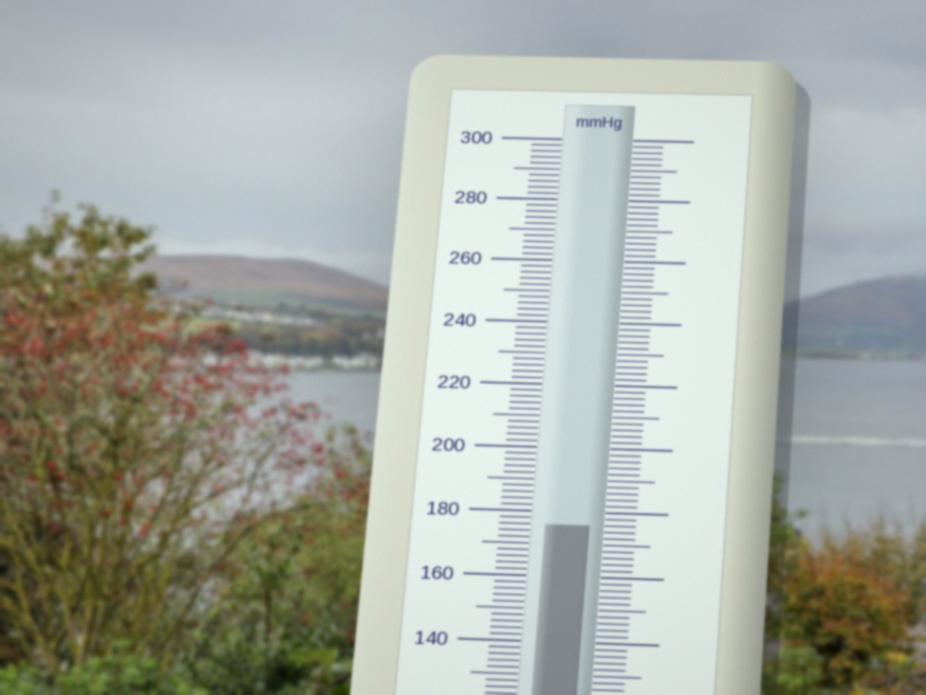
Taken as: 176 mmHg
